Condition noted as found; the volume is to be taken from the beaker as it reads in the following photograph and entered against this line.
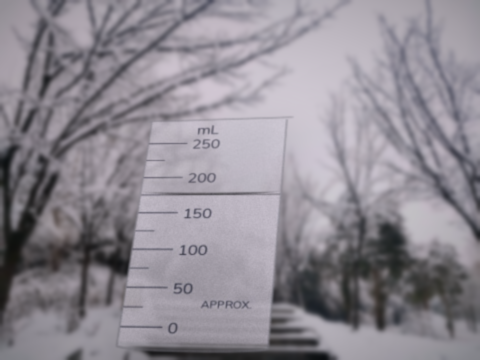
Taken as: 175 mL
